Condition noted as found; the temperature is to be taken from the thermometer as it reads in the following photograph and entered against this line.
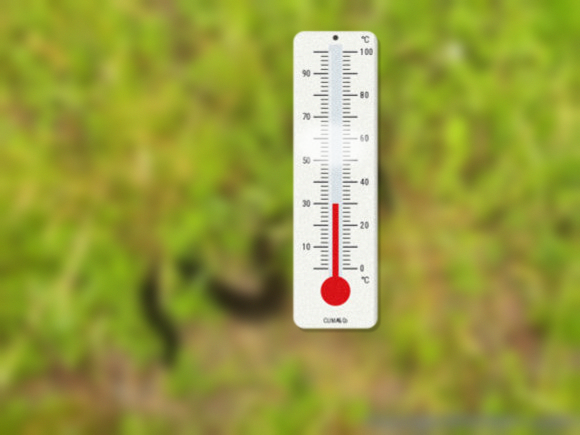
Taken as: 30 °C
